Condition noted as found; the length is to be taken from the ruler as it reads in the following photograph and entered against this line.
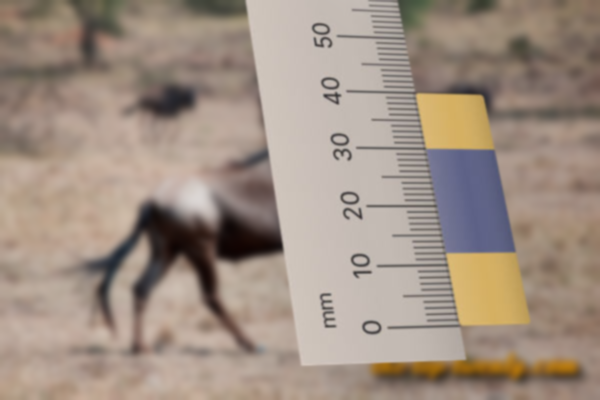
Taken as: 40 mm
